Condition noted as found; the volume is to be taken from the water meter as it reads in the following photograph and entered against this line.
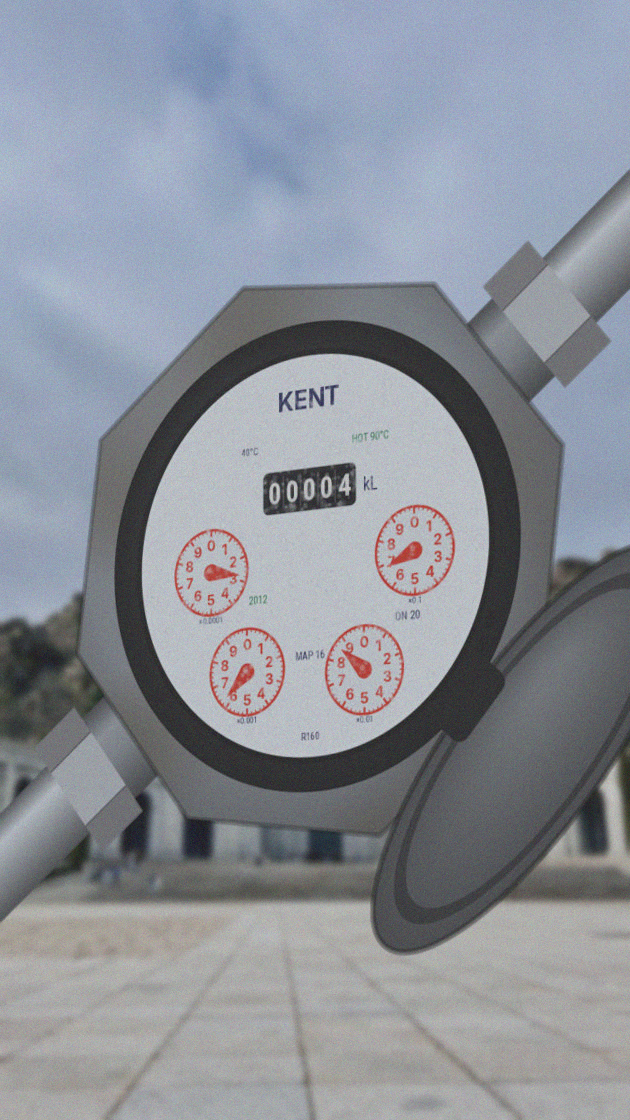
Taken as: 4.6862 kL
